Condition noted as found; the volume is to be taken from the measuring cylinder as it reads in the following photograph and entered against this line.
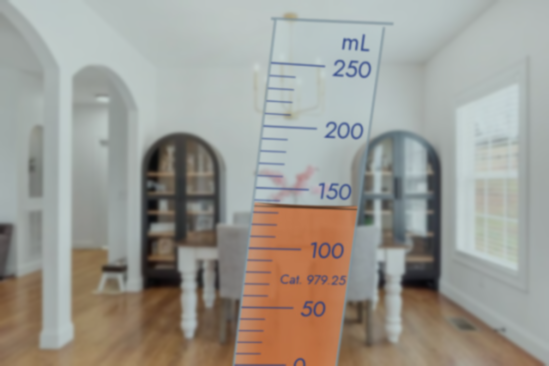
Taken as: 135 mL
